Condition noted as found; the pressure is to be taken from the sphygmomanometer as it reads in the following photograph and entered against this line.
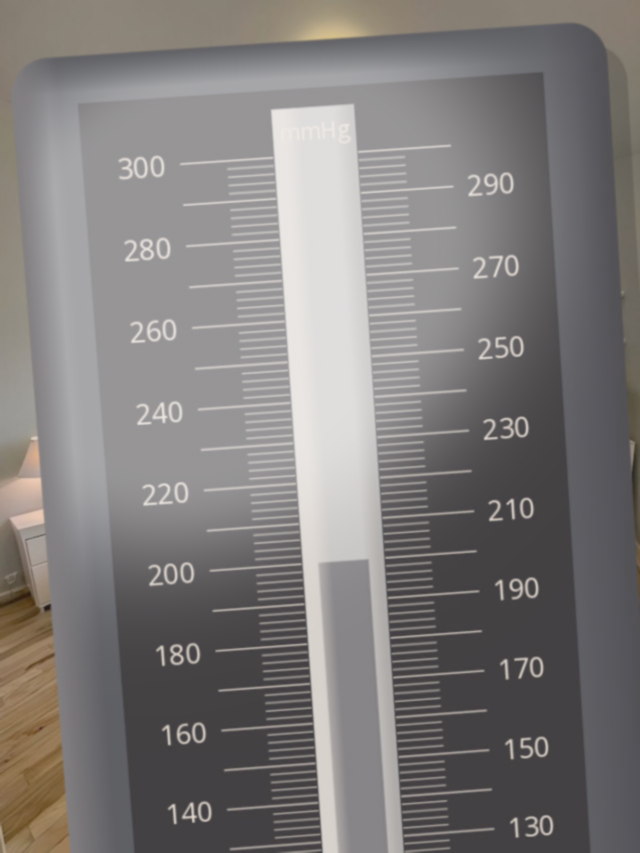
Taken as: 200 mmHg
